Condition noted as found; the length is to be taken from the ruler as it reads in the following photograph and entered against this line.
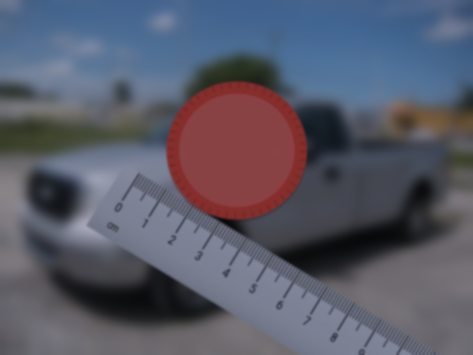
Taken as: 4.5 cm
